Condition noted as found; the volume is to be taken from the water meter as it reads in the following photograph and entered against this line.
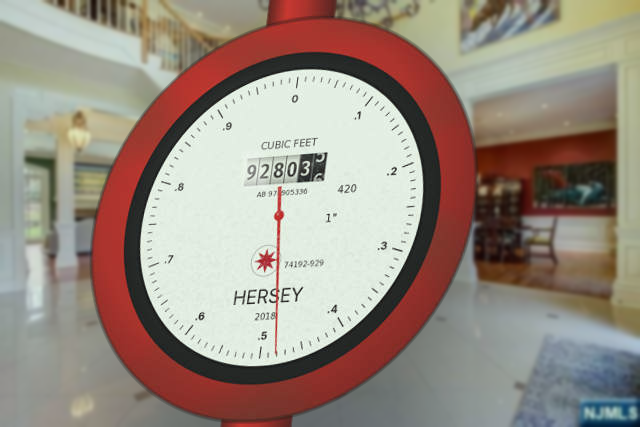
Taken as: 928035.48 ft³
